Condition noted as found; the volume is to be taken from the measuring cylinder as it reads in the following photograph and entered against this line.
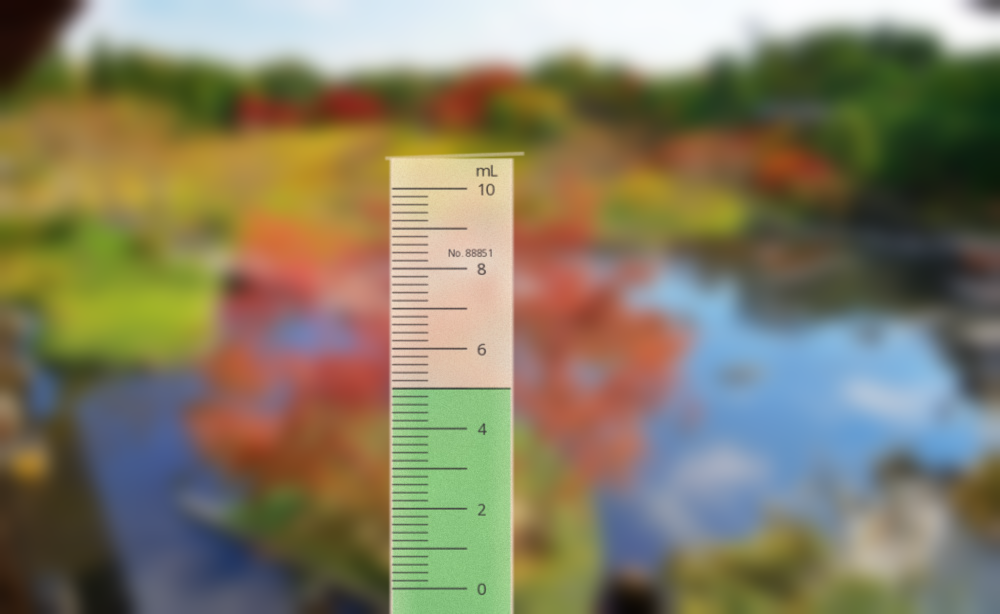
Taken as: 5 mL
